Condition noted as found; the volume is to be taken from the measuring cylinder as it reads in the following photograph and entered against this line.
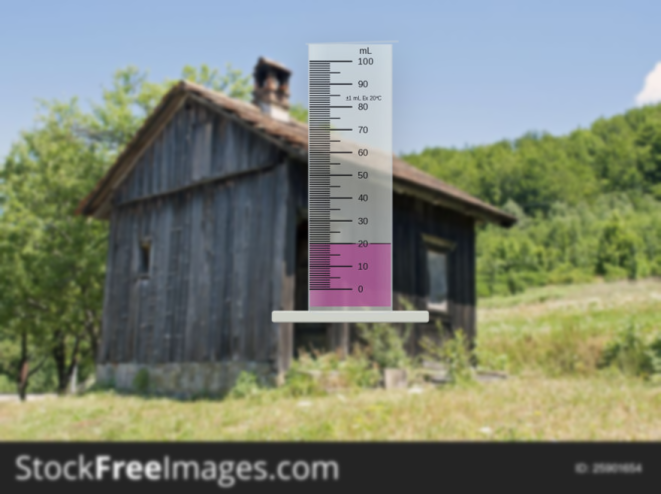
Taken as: 20 mL
